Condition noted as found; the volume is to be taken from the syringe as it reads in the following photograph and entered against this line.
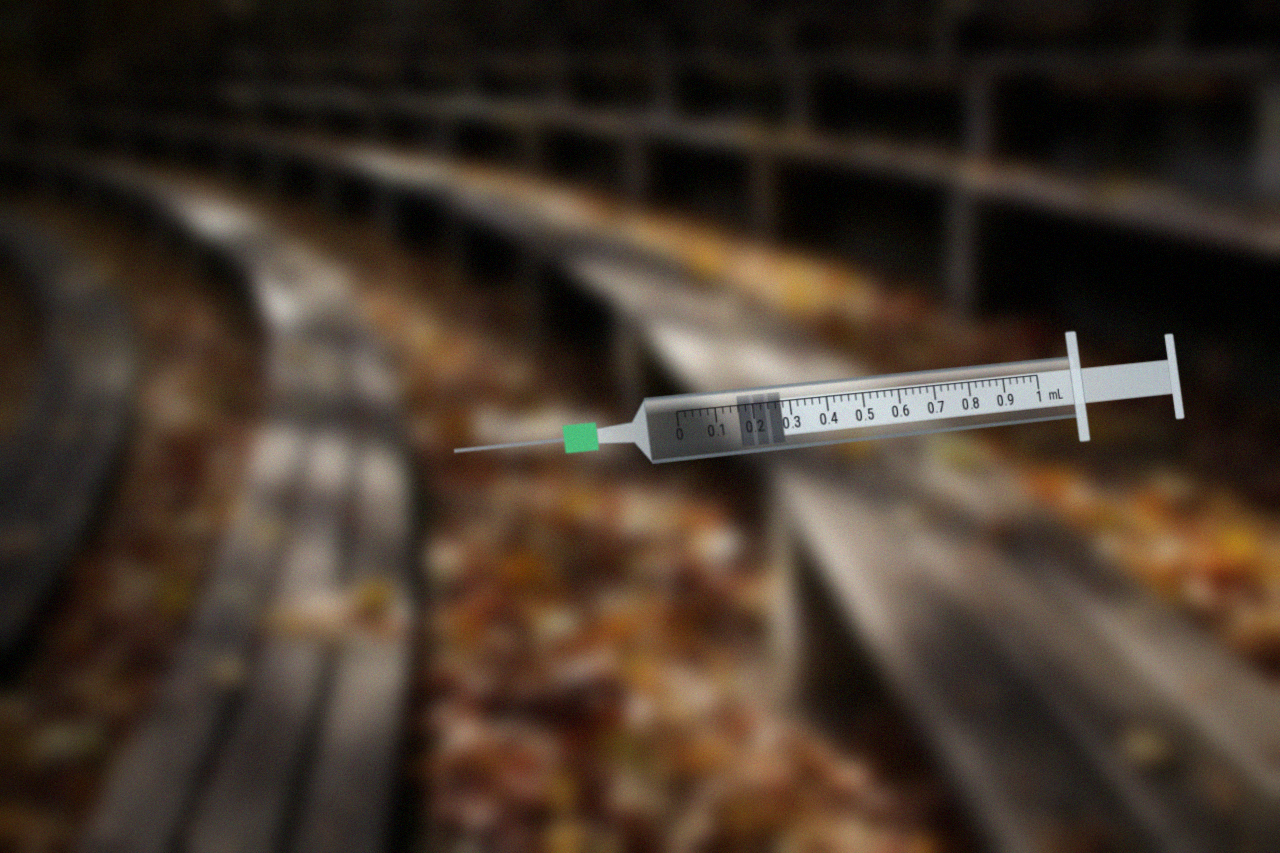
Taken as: 0.16 mL
